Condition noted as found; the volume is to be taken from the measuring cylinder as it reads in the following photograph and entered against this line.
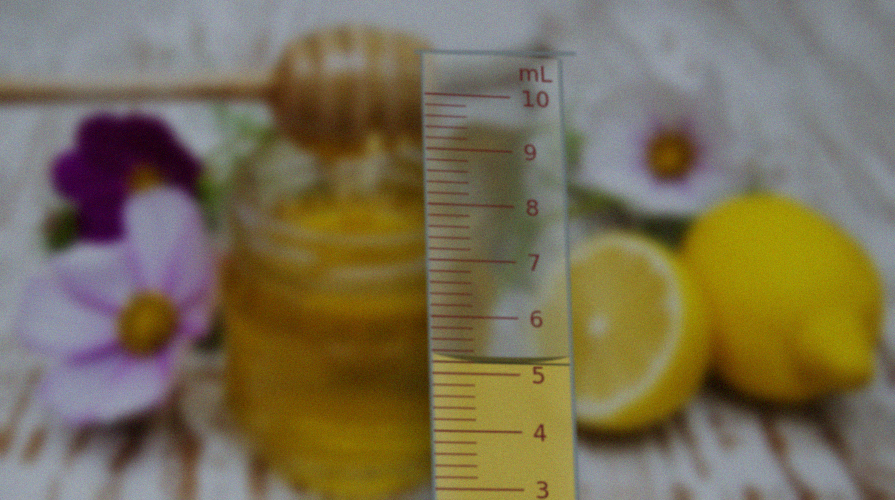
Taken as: 5.2 mL
